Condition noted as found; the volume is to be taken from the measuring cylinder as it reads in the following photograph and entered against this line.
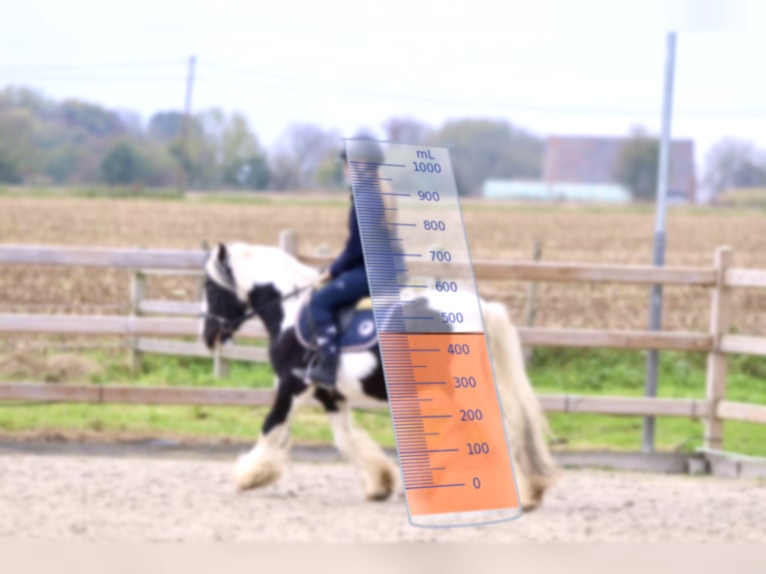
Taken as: 450 mL
